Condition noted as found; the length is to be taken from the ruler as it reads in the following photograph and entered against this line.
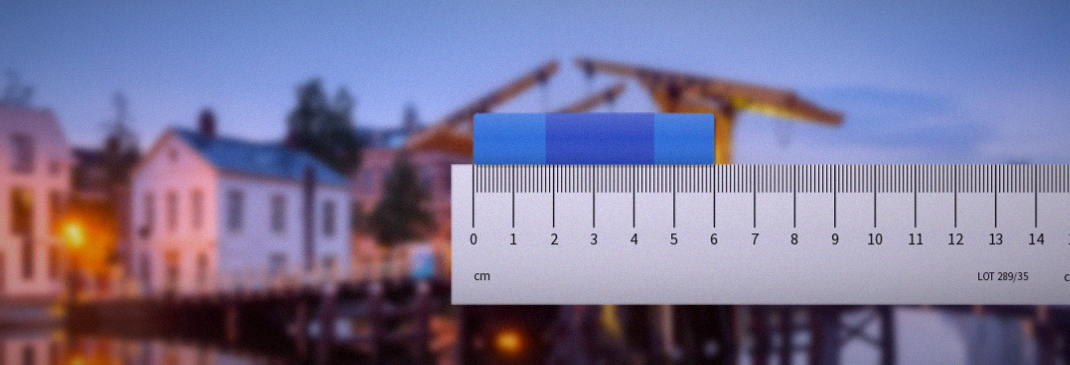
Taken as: 6 cm
